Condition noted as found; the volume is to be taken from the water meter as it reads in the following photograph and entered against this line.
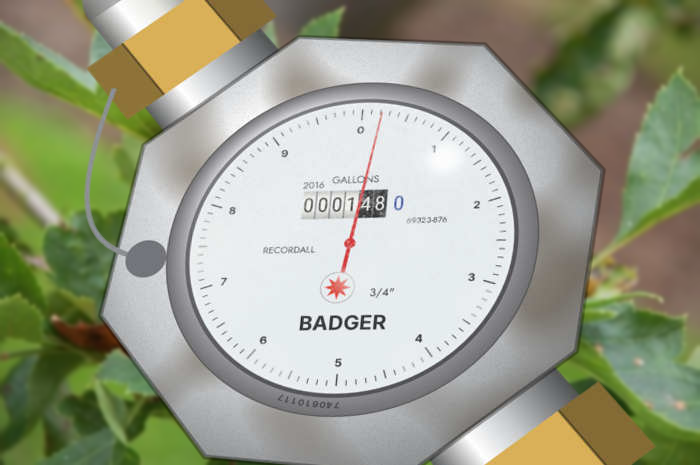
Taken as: 1480.2 gal
